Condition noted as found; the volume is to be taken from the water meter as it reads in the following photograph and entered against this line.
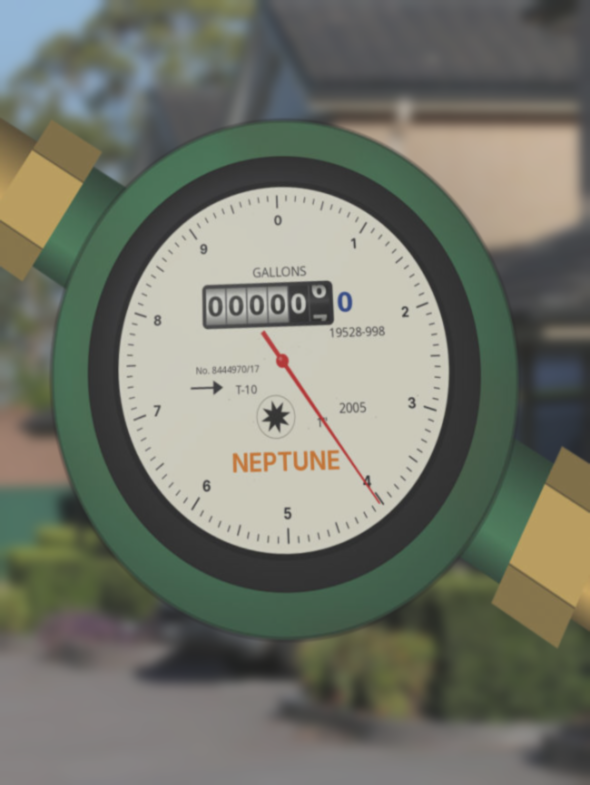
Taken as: 64.0 gal
